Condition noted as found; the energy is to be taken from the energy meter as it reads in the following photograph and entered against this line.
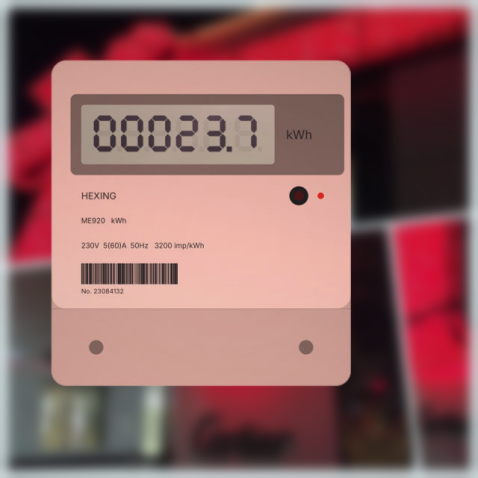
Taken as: 23.7 kWh
